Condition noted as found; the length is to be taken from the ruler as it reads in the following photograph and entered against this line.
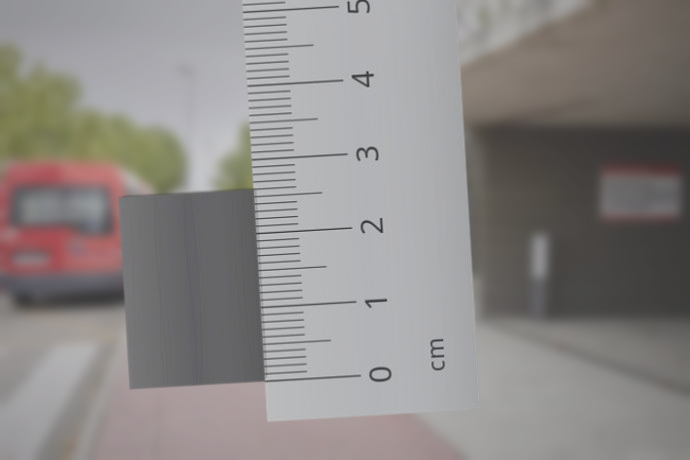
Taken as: 2.6 cm
